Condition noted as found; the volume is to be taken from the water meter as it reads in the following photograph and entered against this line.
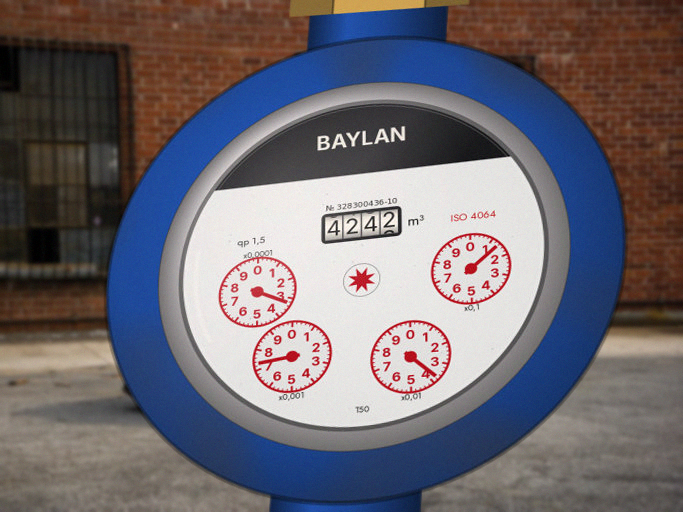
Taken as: 4242.1373 m³
